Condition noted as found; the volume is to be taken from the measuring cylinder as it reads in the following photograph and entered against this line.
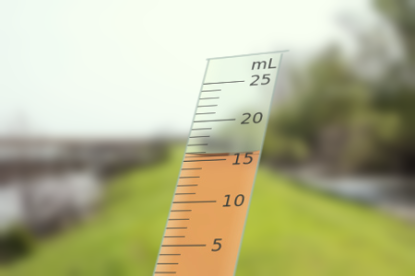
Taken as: 15.5 mL
